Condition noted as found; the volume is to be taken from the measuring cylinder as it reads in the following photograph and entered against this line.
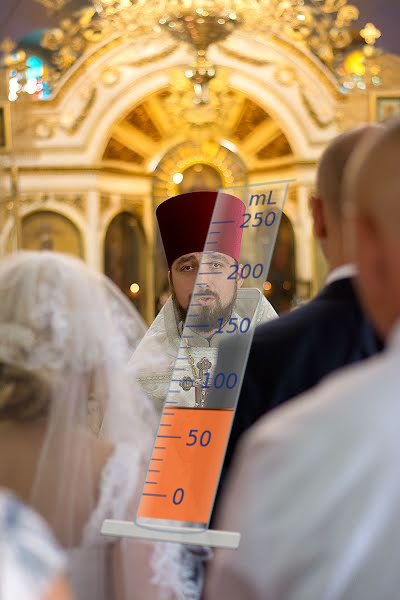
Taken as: 75 mL
